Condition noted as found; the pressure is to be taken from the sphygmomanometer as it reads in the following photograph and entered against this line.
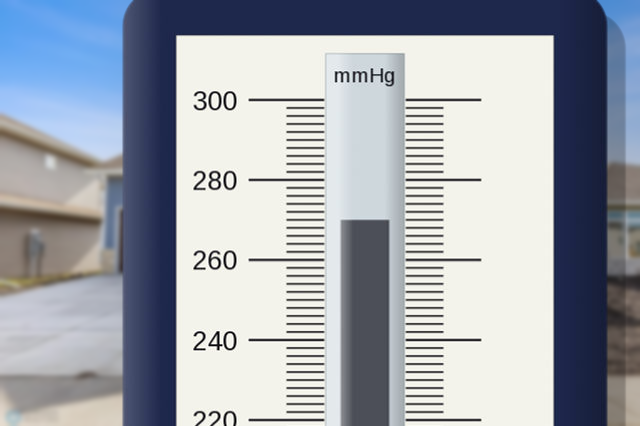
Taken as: 270 mmHg
